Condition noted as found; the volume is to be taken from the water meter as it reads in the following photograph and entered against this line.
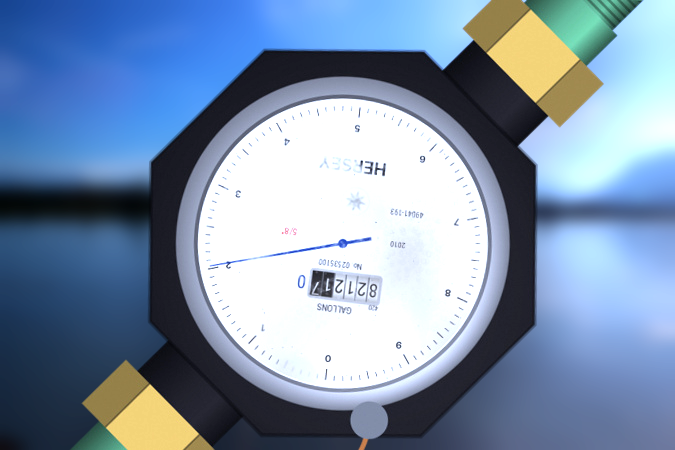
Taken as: 8212172.0 gal
